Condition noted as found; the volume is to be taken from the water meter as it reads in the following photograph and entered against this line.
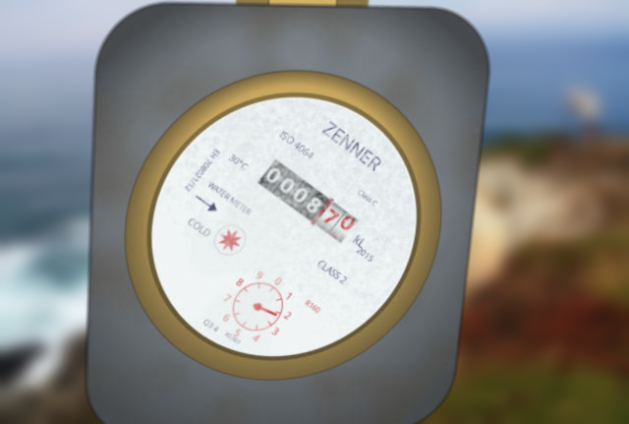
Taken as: 8.702 kL
